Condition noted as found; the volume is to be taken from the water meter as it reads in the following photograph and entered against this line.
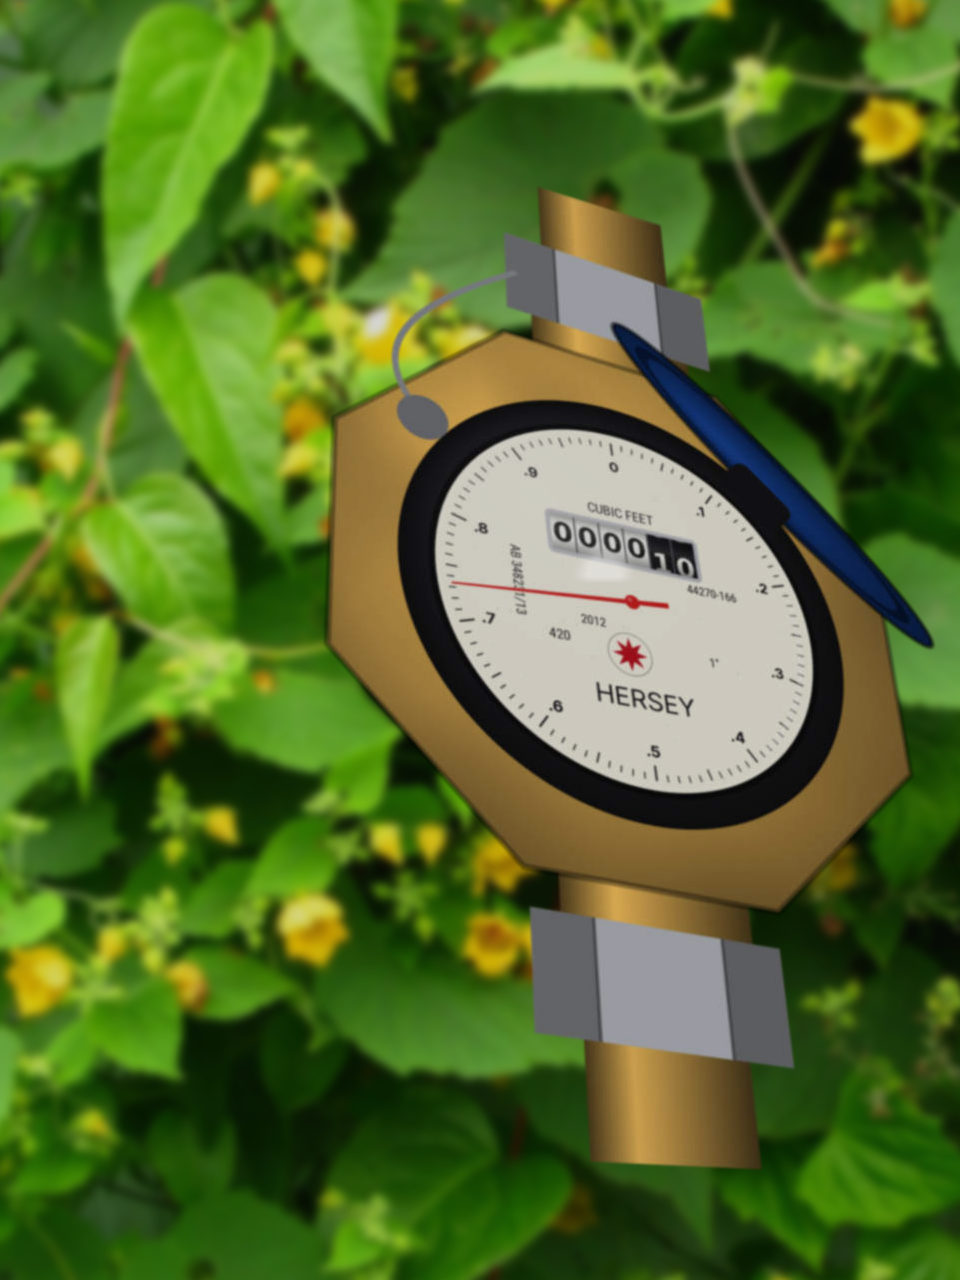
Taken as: 9.73 ft³
